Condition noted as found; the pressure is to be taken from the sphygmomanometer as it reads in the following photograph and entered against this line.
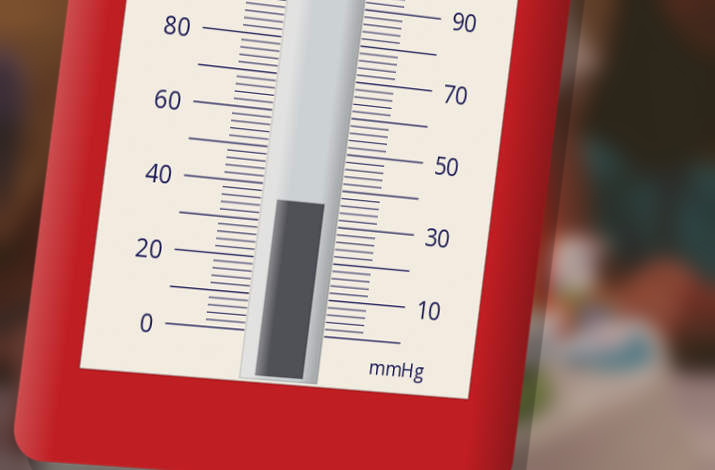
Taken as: 36 mmHg
